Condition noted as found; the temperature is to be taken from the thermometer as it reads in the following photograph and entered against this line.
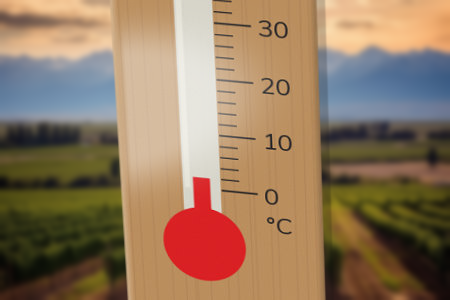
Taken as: 2 °C
